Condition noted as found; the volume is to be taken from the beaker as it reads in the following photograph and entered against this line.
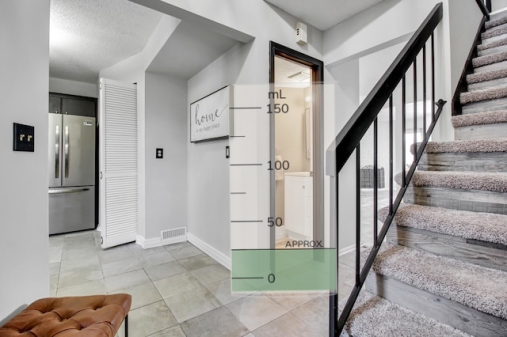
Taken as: 25 mL
